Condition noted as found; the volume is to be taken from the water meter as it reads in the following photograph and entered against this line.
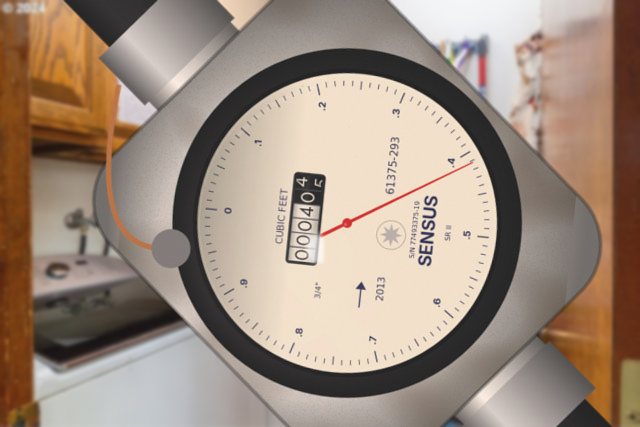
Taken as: 404.41 ft³
